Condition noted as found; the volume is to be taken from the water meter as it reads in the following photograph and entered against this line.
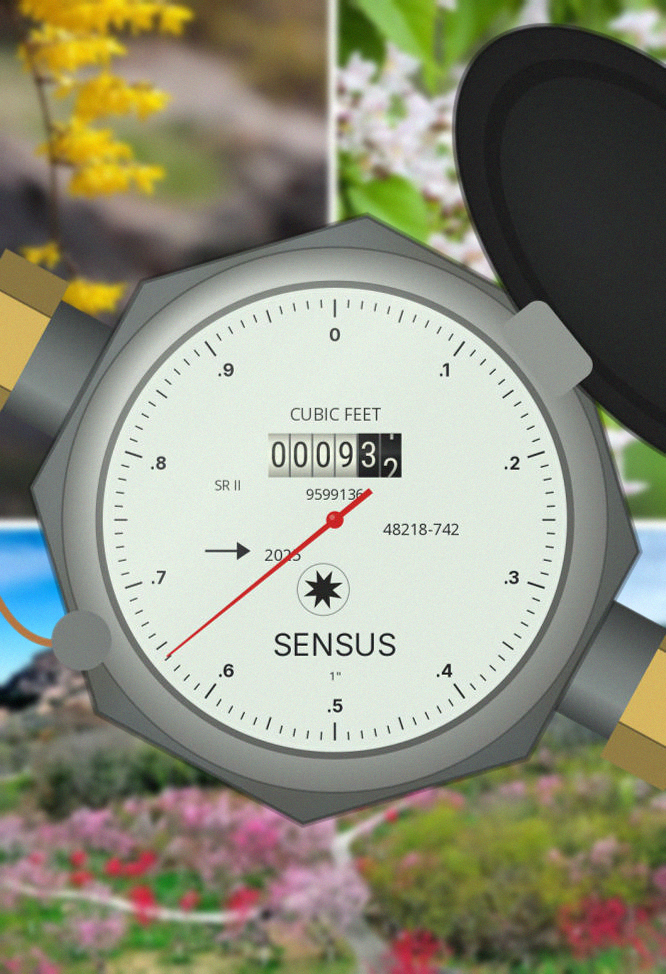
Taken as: 931.64 ft³
